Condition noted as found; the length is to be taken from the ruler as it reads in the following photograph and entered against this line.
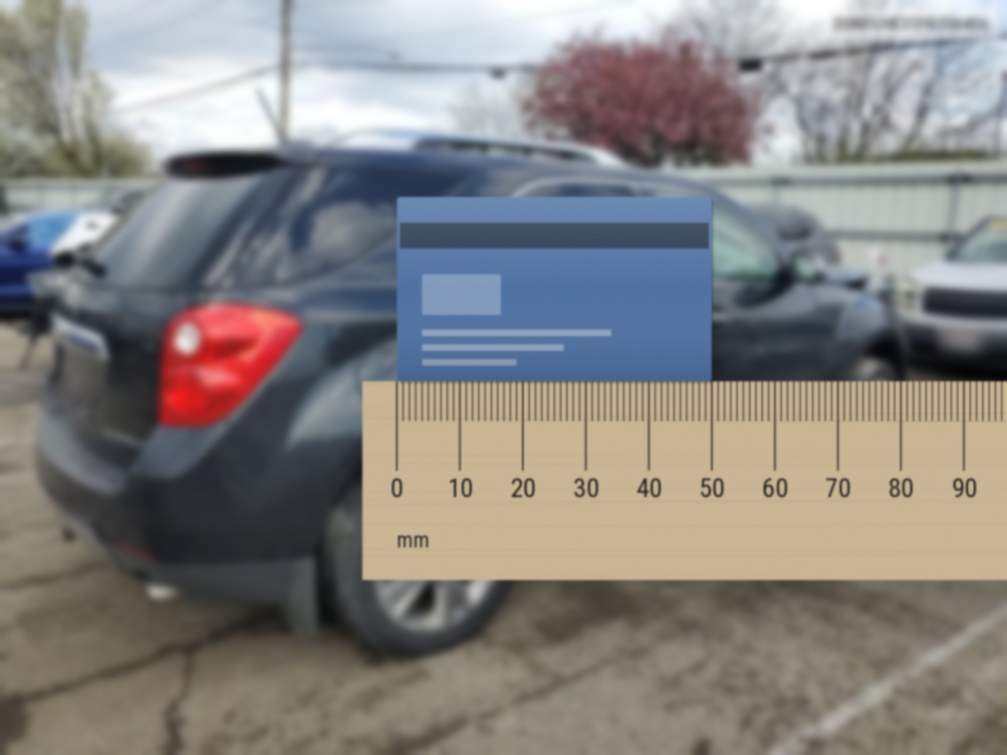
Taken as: 50 mm
